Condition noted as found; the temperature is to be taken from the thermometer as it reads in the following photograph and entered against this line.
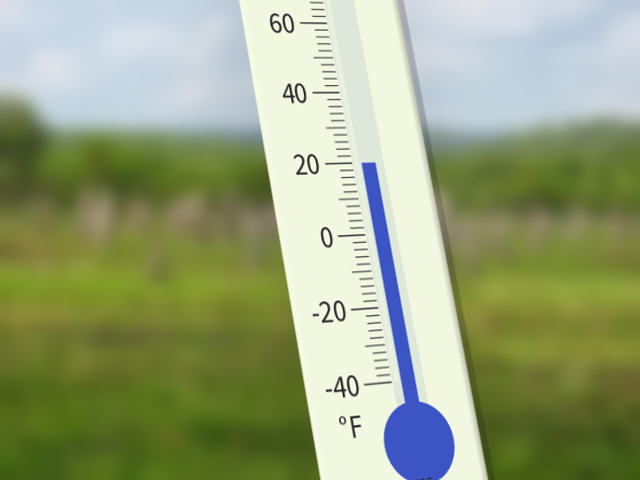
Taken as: 20 °F
